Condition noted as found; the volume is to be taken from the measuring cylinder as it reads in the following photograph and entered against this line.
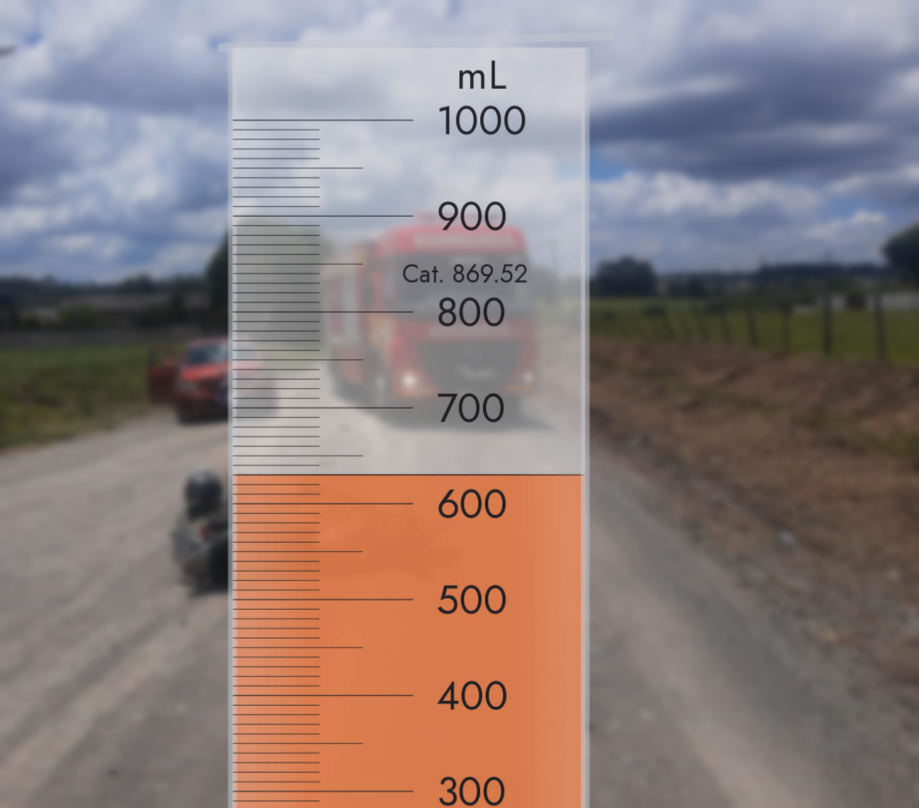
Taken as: 630 mL
